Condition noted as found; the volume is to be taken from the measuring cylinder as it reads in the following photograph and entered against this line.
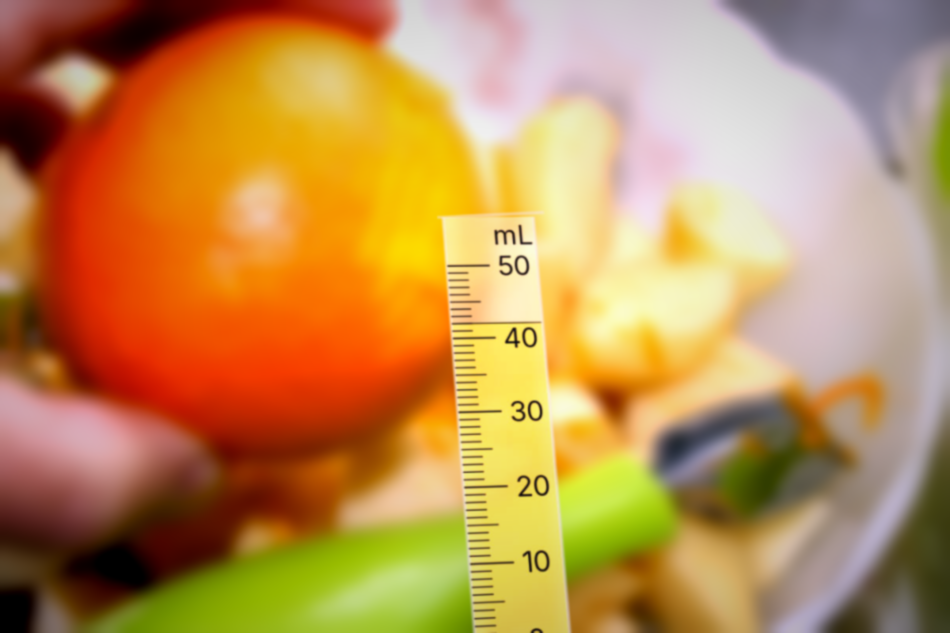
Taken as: 42 mL
